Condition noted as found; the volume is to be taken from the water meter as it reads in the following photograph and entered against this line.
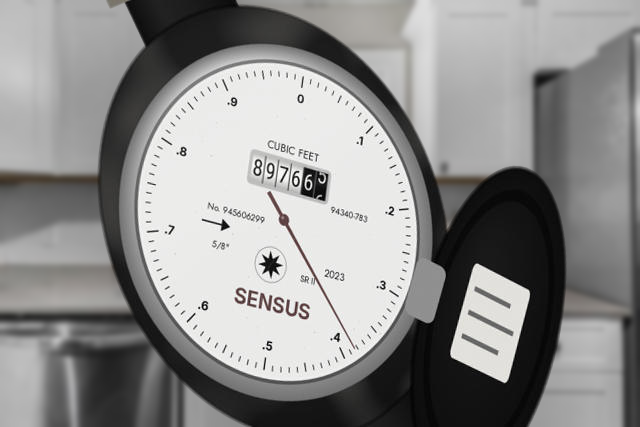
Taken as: 897665.38 ft³
